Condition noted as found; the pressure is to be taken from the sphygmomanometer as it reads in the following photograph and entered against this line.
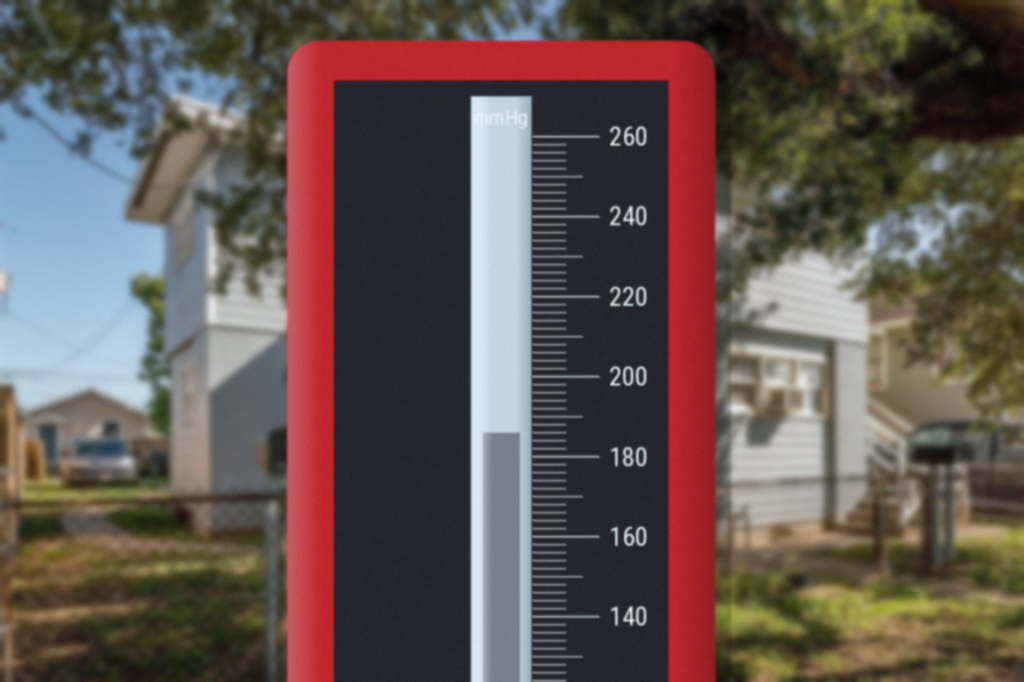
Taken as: 186 mmHg
